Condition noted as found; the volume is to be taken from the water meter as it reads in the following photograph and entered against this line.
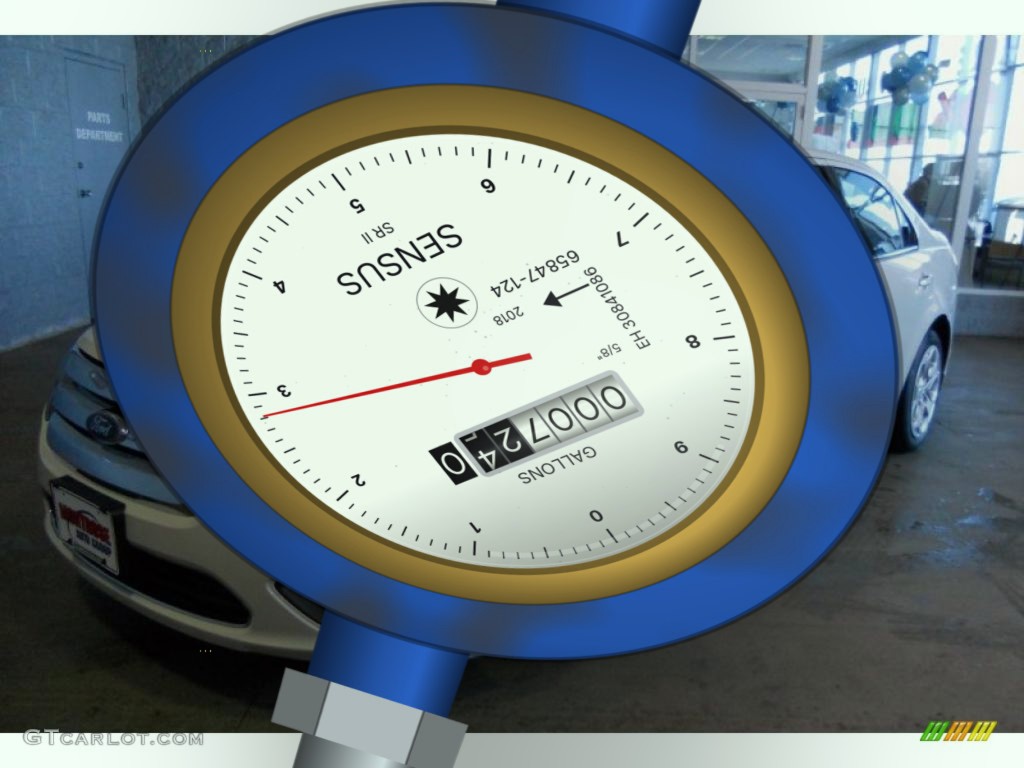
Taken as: 7242.8 gal
